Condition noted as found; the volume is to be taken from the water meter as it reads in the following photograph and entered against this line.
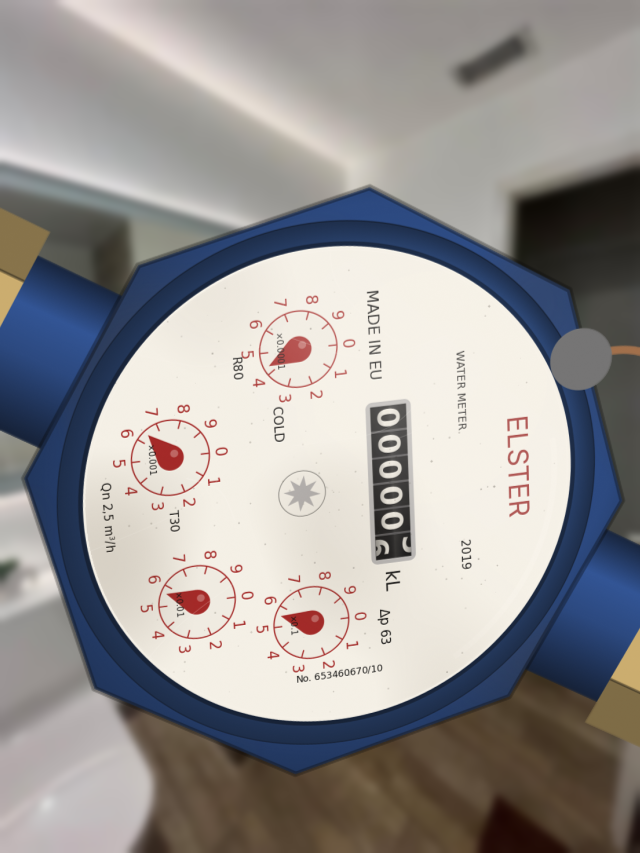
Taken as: 5.5564 kL
